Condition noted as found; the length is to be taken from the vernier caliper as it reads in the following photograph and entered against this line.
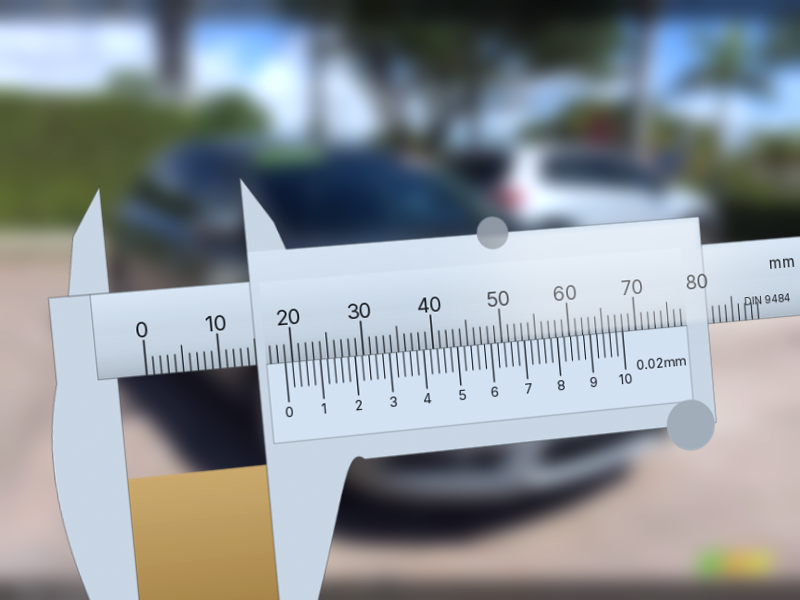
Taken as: 19.0 mm
